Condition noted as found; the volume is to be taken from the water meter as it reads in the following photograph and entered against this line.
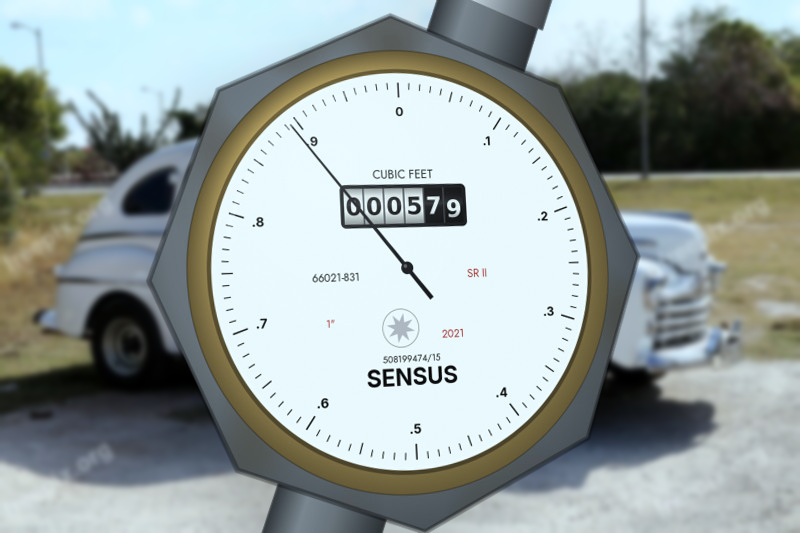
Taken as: 578.89 ft³
